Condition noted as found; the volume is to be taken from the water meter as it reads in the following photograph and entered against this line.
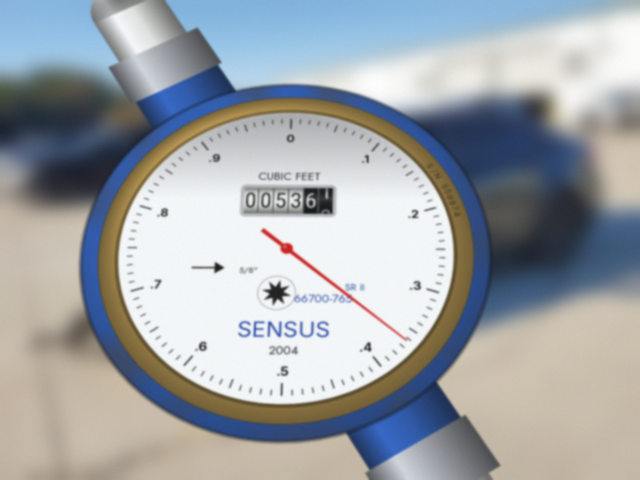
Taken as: 5361.36 ft³
